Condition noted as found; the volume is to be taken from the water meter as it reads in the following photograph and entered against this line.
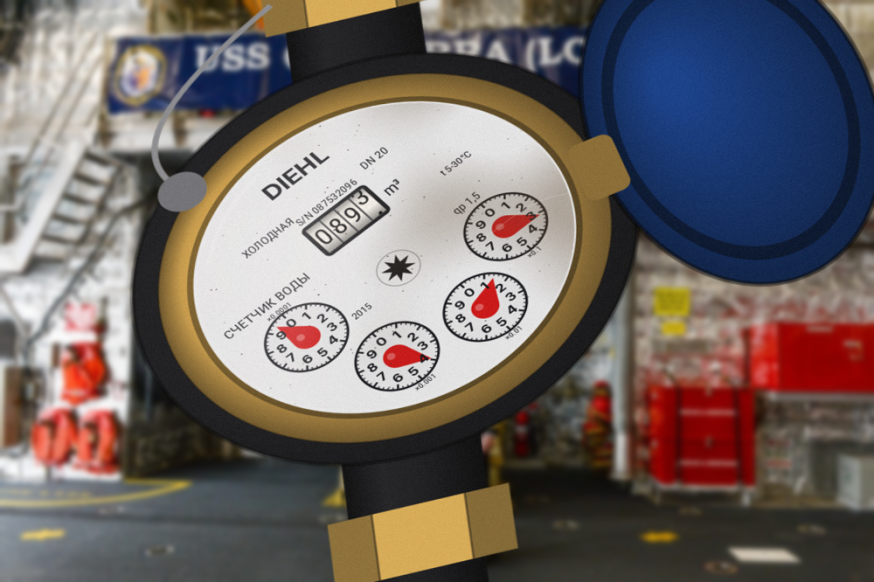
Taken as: 893.3139 m³
